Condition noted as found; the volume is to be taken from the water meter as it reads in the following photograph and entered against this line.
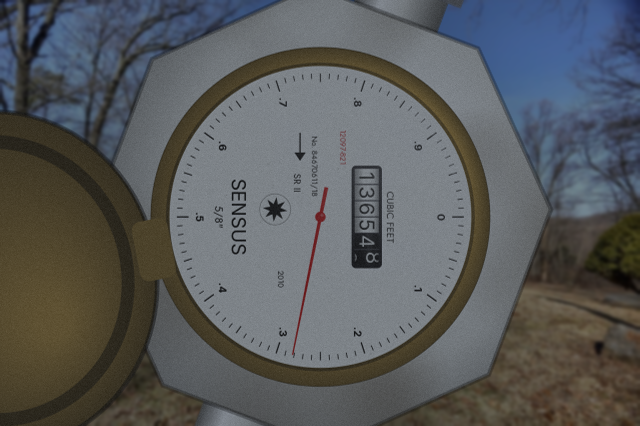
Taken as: 136548.28 ft³
